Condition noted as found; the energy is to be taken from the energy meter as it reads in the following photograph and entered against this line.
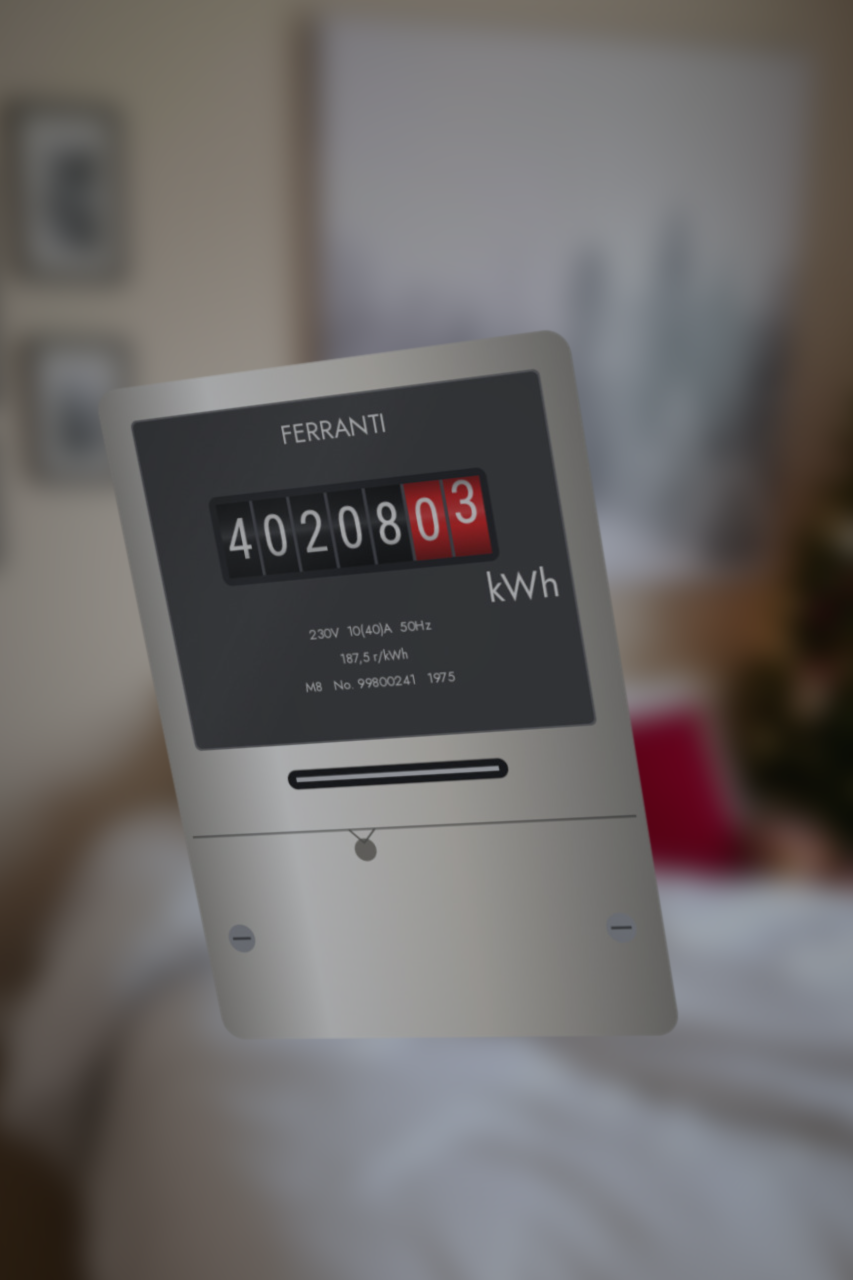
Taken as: 40208.03 kWh
